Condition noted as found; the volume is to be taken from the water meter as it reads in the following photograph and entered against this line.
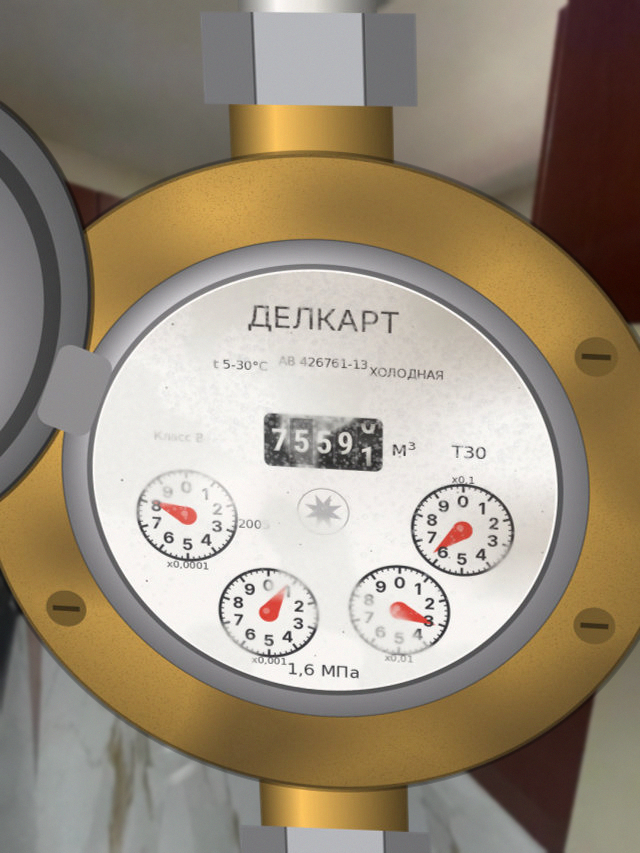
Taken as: 75590.6308 m³
